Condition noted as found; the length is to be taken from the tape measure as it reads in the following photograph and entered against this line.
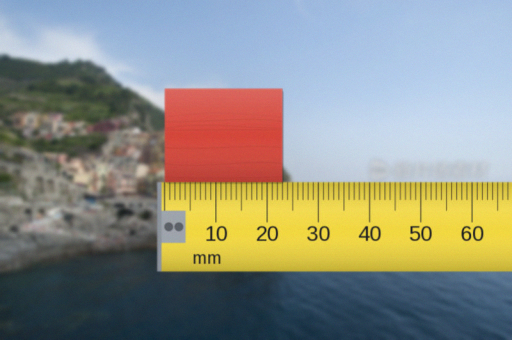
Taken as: 23 mm
